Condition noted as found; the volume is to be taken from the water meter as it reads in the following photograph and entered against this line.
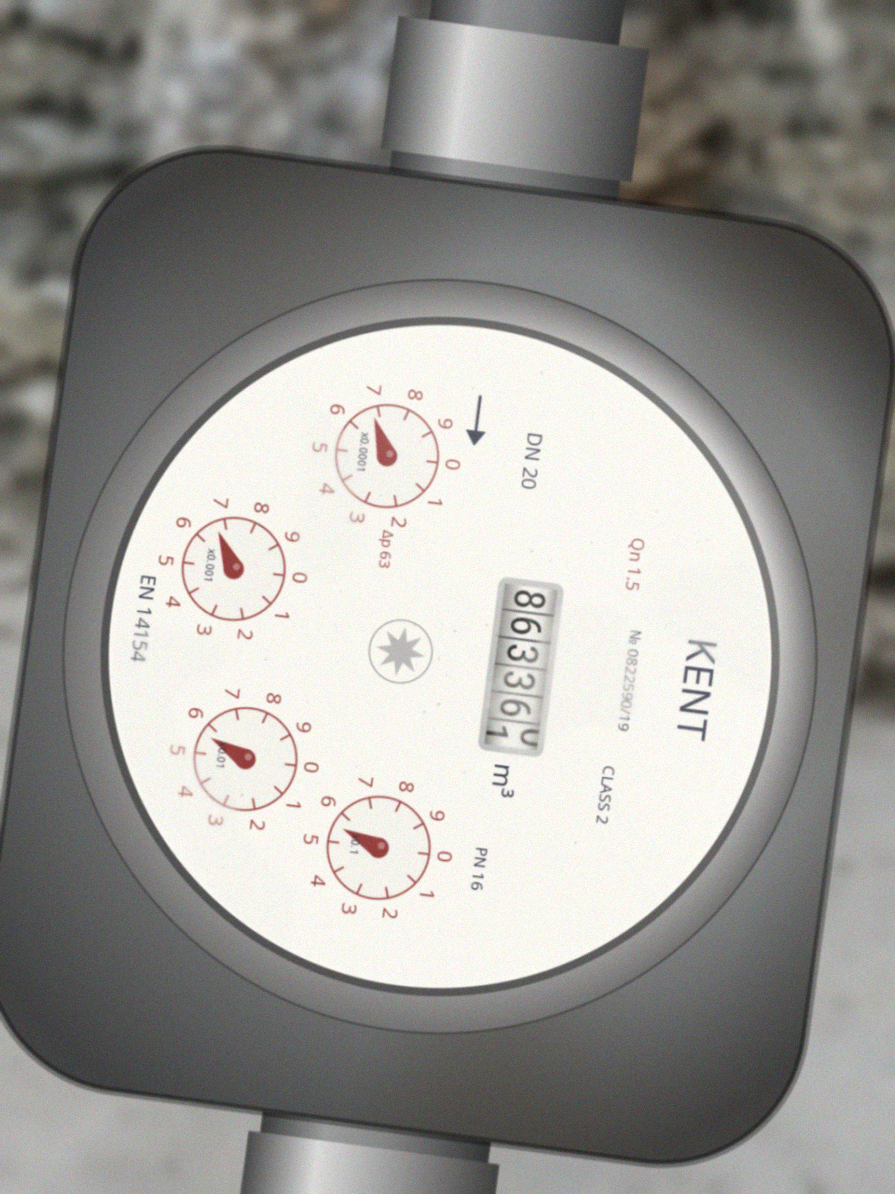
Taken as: 863360.5566 m³
